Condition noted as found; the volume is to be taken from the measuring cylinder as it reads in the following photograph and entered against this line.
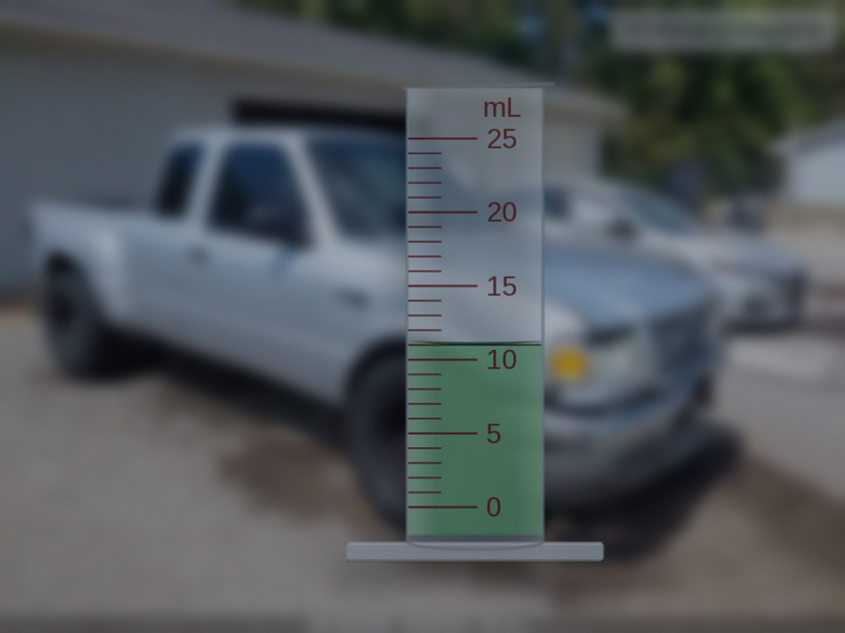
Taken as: 11 mL
